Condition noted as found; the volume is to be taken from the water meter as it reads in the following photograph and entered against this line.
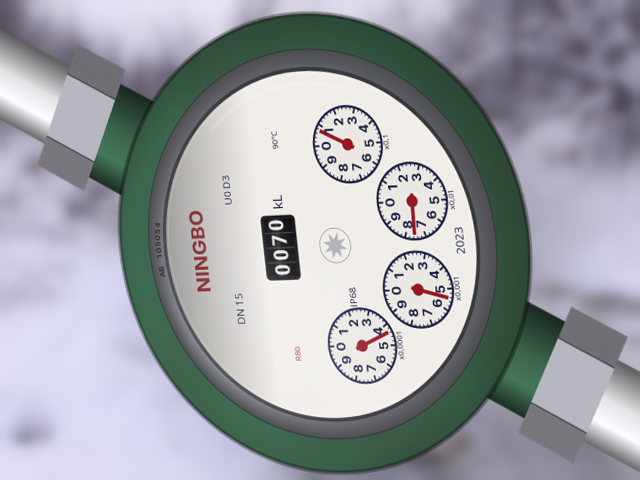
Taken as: 70.0754 kL
